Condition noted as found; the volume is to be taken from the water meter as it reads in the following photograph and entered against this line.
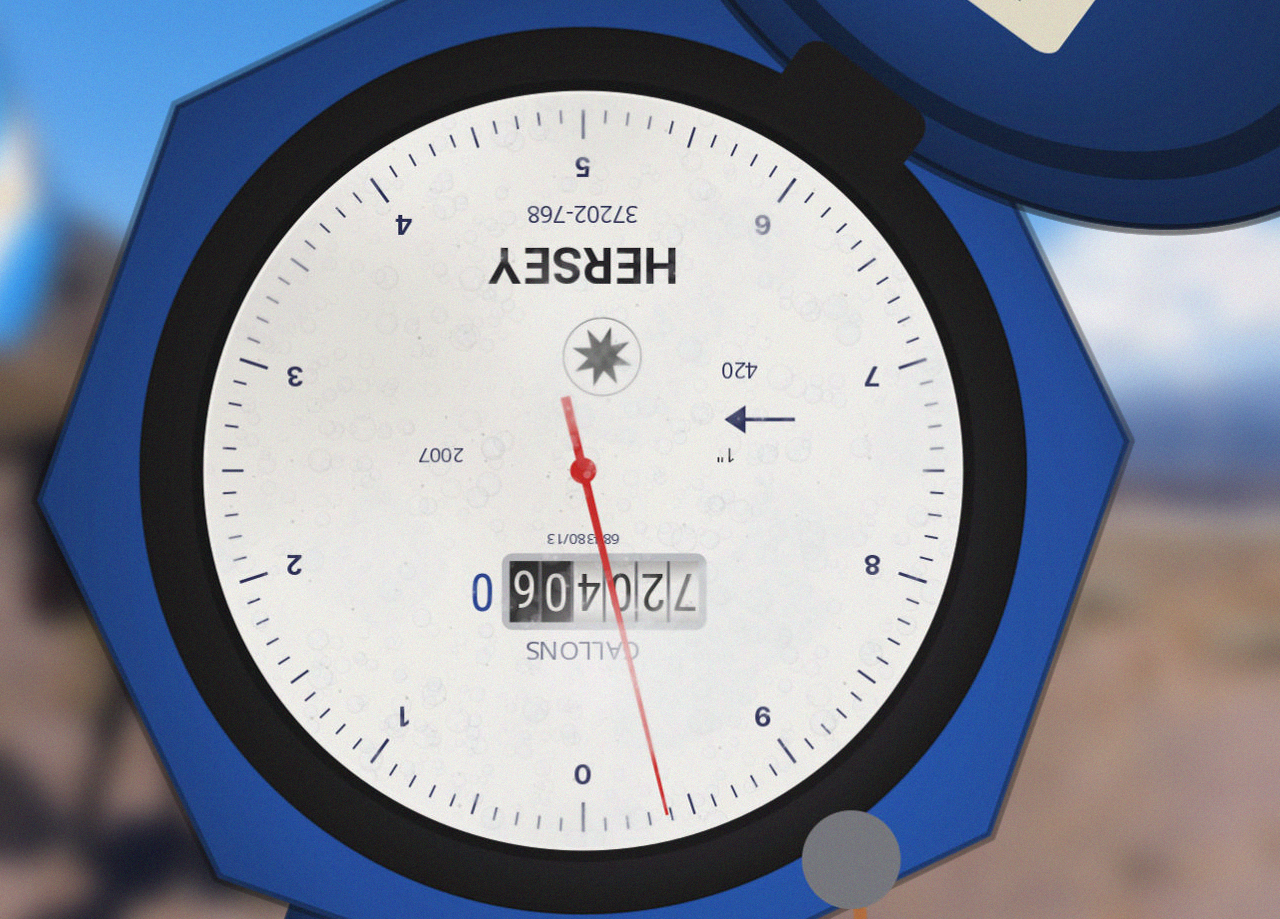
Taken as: 7204059.6 gal
